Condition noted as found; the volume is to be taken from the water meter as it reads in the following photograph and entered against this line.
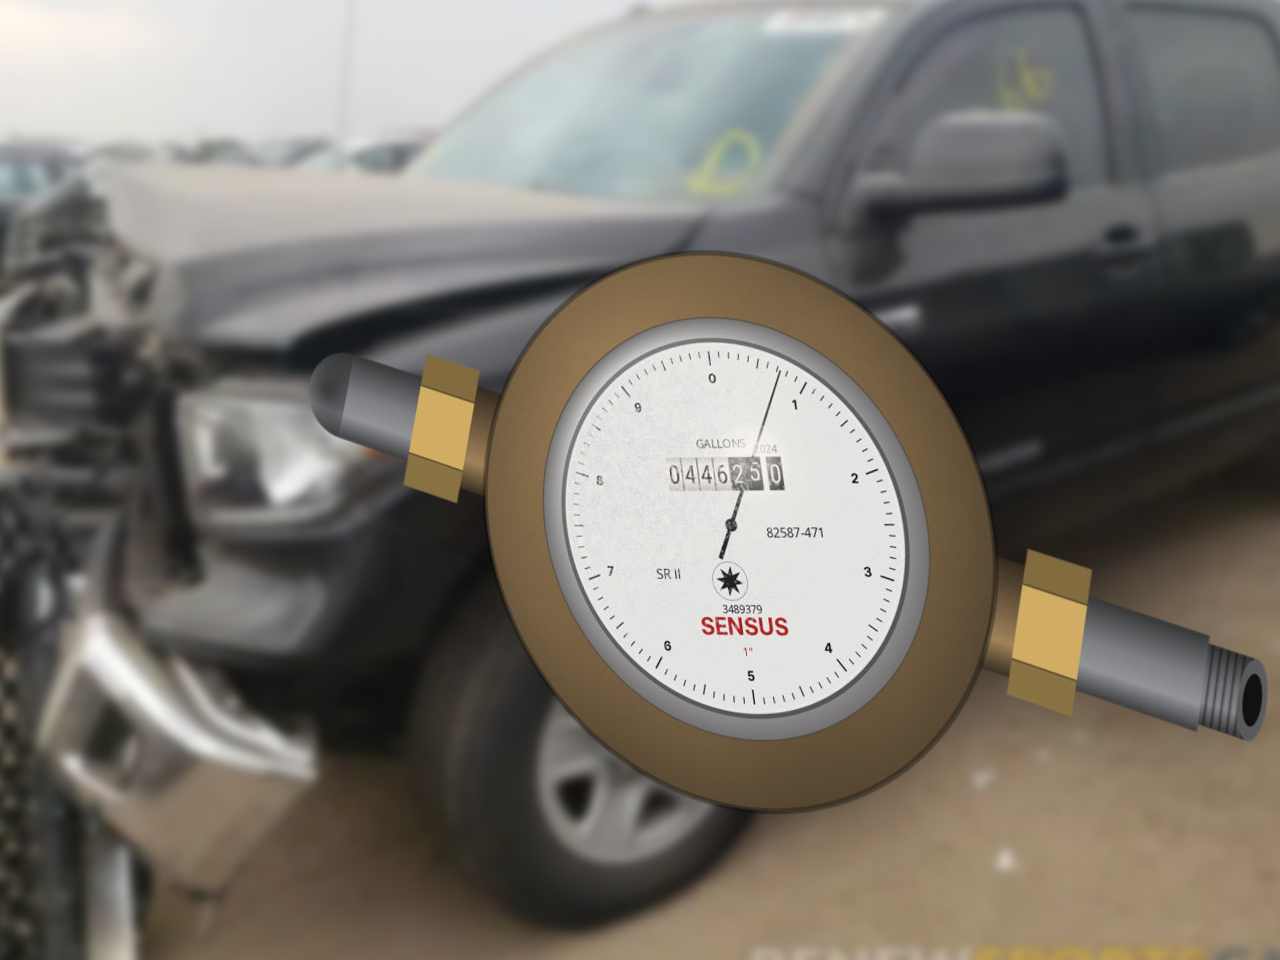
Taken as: 446250.7 gal
